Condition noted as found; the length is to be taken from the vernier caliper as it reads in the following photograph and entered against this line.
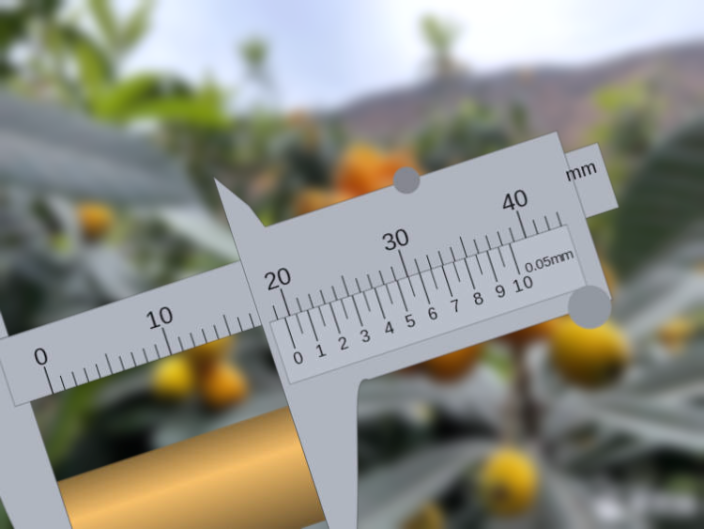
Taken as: 19.6 mm
